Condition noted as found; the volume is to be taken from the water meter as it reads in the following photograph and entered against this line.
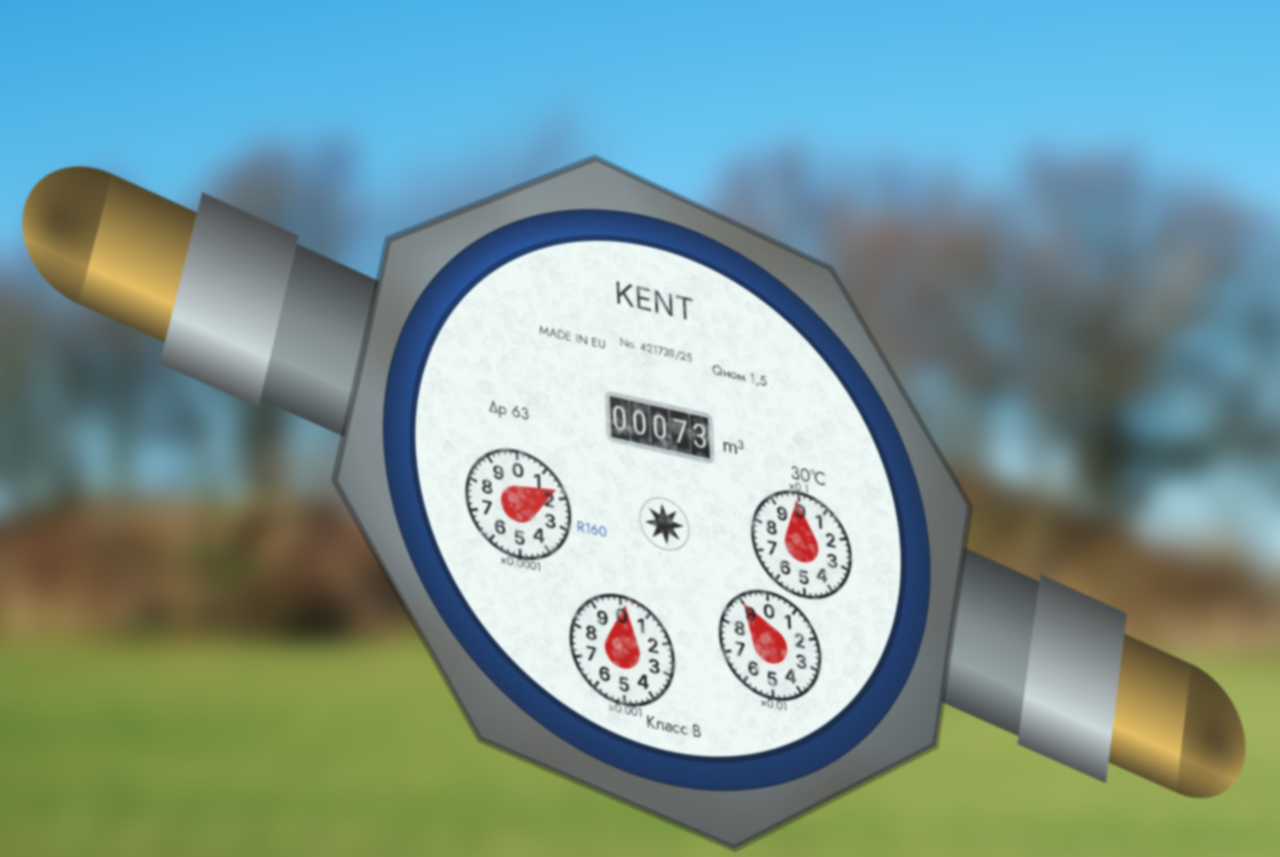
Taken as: 72.9901 m³
